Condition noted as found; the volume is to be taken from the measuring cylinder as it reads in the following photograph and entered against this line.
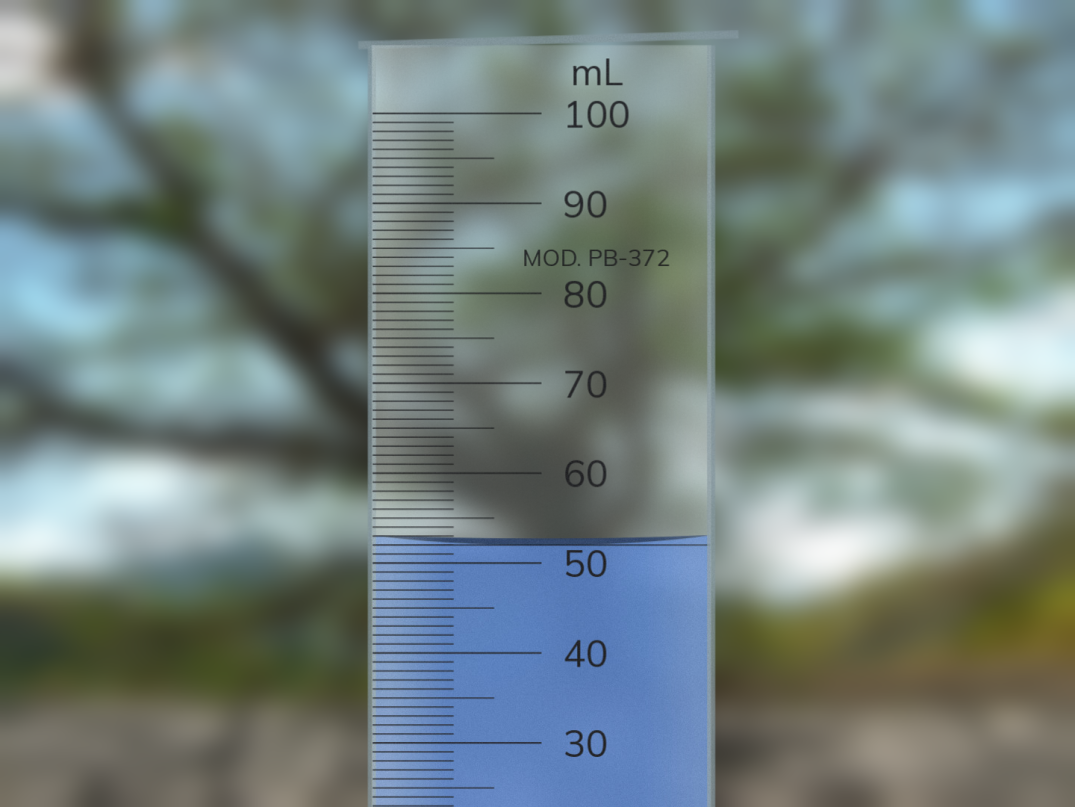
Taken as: 52 mL
